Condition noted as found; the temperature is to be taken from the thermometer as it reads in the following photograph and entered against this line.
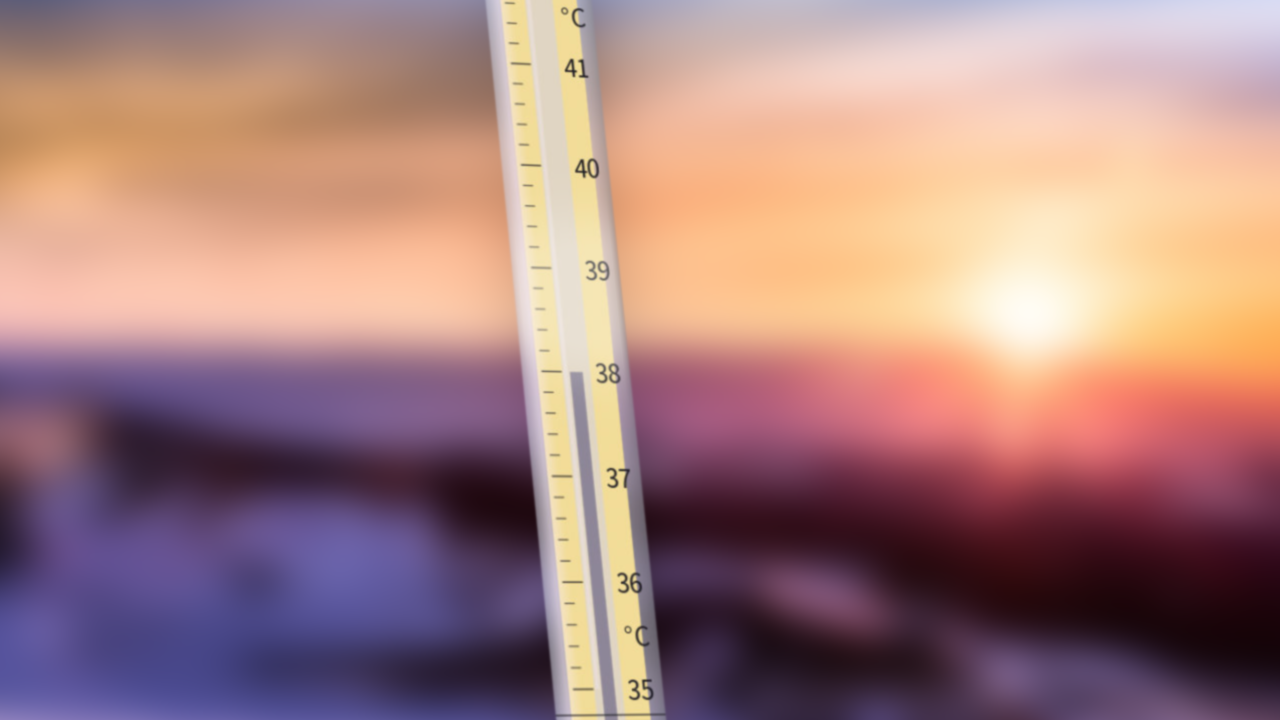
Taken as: 38 °C
